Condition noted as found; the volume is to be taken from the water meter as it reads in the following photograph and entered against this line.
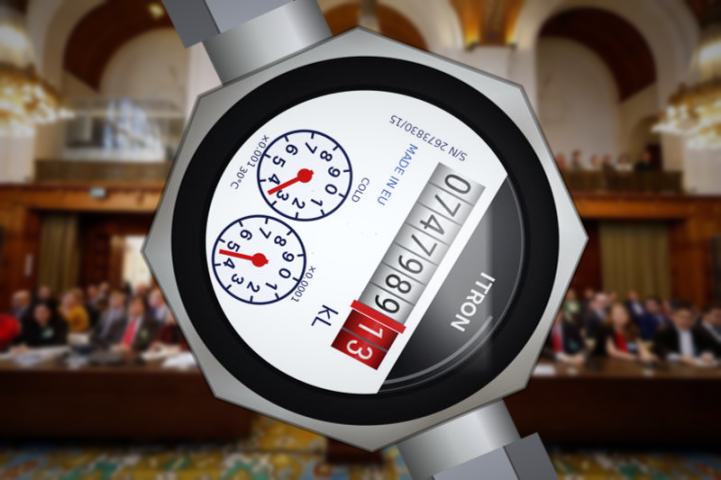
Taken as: 747989.1334 kL
